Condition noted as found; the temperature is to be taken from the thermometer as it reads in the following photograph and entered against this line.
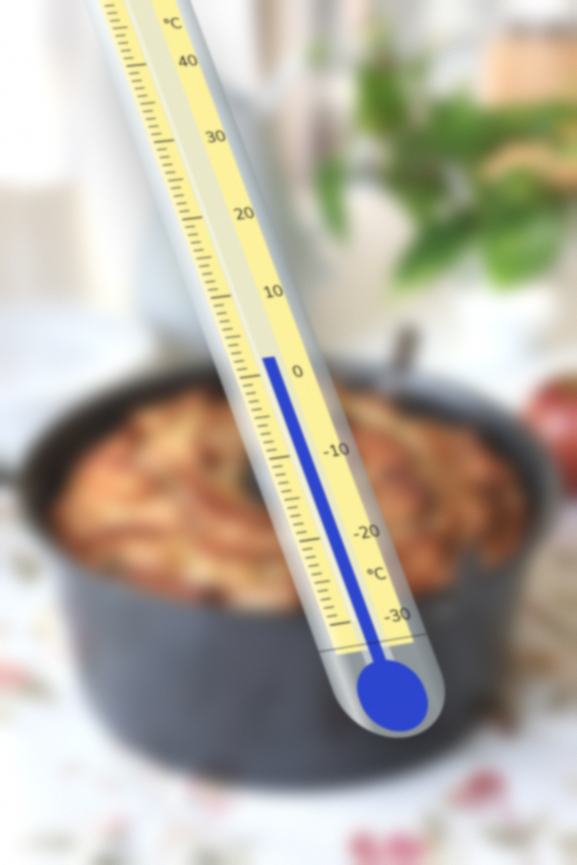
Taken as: 2 °C
